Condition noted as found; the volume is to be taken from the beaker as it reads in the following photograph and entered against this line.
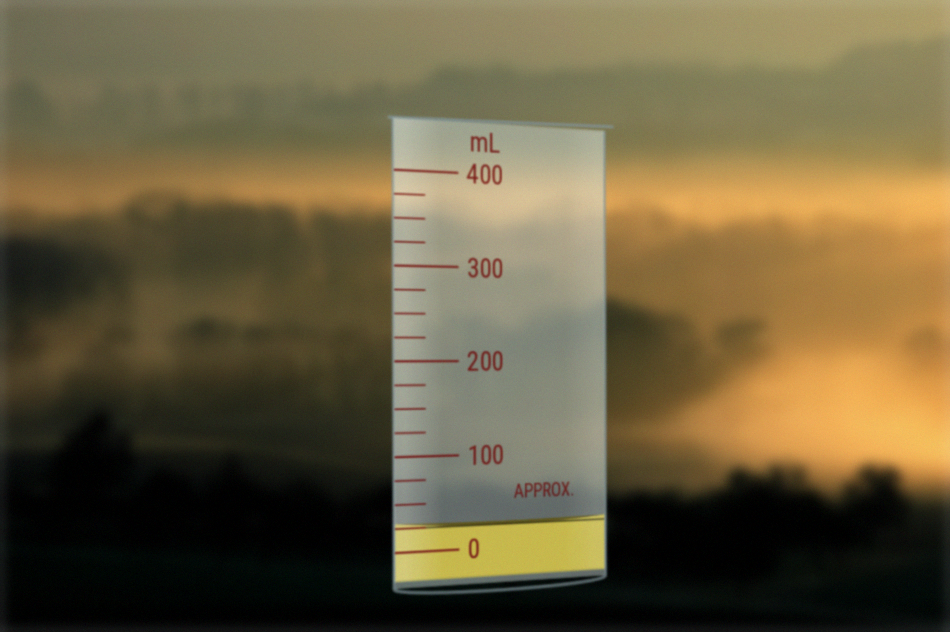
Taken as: 25 mL
